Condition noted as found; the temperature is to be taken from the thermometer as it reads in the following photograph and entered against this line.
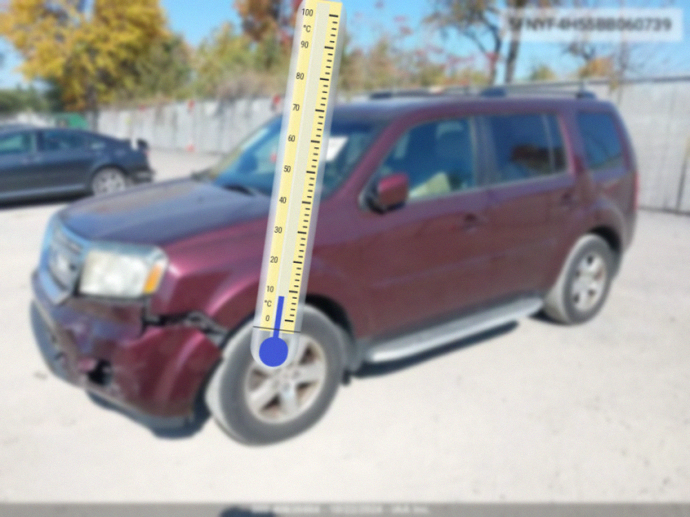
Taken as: 8 °C
